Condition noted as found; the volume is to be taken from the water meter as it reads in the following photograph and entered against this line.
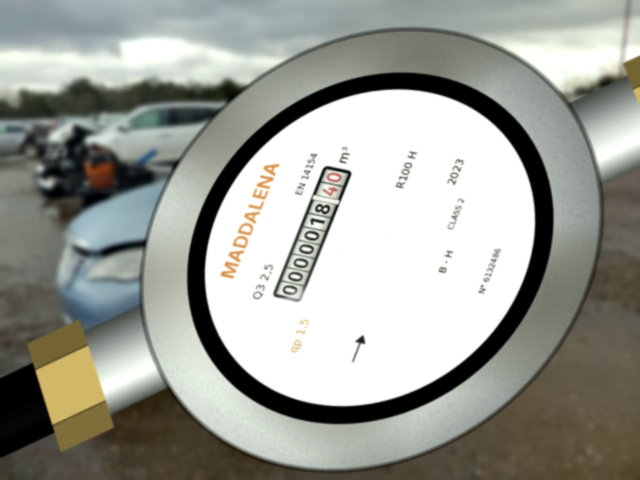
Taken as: 18.40 m³
